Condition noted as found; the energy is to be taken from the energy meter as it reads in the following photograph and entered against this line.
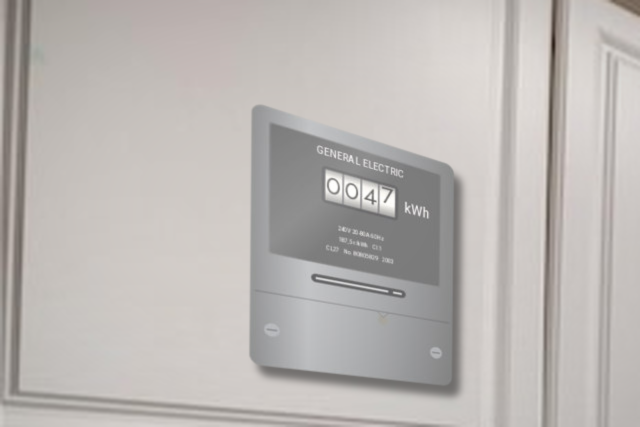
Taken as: 47 kWh
